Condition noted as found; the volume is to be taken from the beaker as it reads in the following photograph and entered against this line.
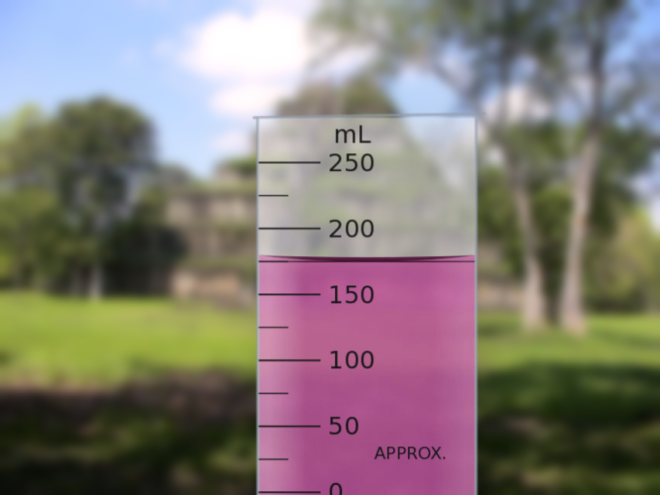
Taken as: 175 mL
